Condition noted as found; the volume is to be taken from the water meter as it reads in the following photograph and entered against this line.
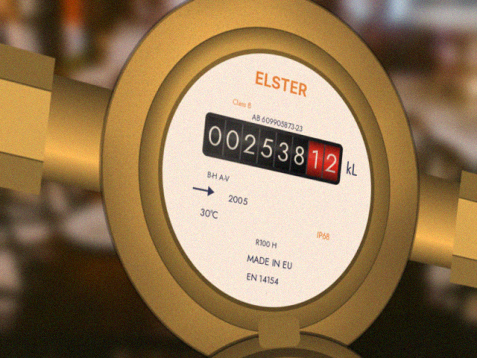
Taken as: 2538.12 kL
